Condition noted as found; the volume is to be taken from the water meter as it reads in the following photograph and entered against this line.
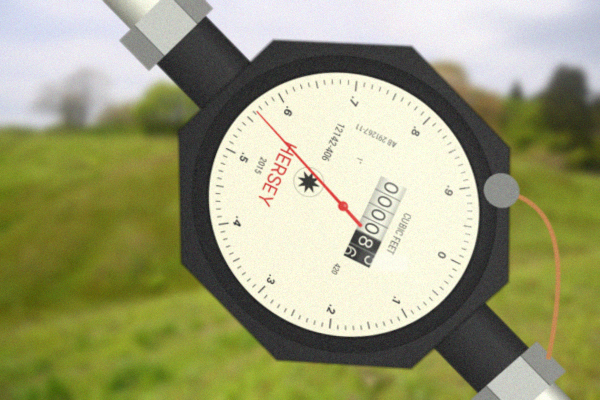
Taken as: 85.56 ft³
